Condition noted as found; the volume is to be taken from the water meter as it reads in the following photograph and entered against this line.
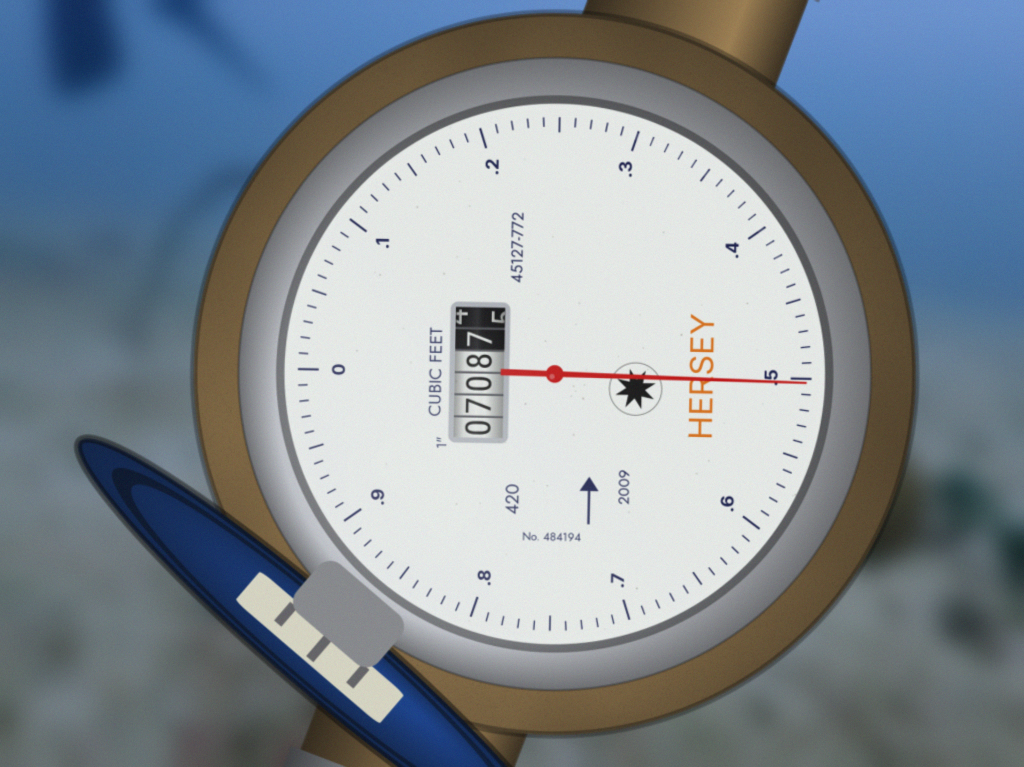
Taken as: 70874.50 ft³
